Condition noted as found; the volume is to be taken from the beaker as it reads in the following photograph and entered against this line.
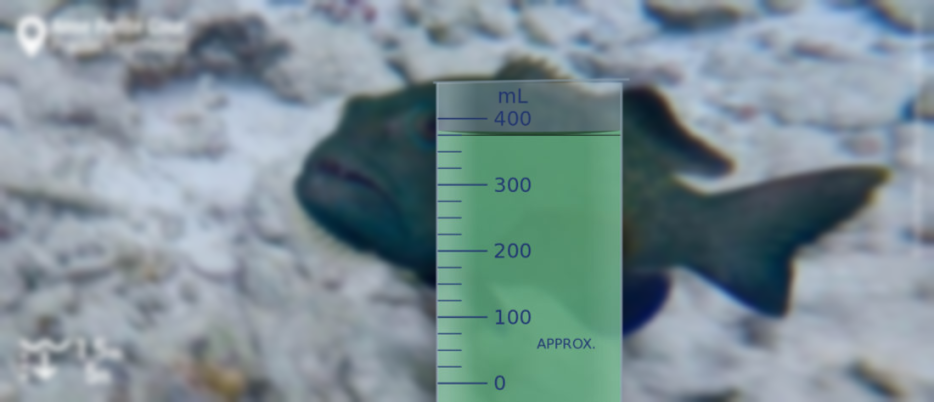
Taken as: 375 mL
